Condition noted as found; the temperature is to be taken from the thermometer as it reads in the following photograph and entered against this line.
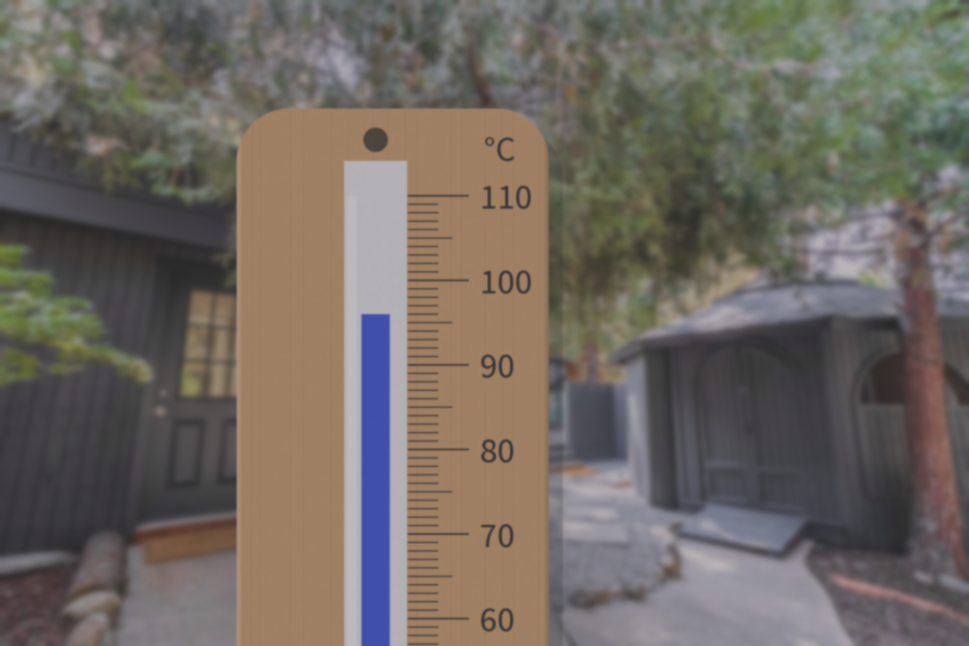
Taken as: 96 °C
